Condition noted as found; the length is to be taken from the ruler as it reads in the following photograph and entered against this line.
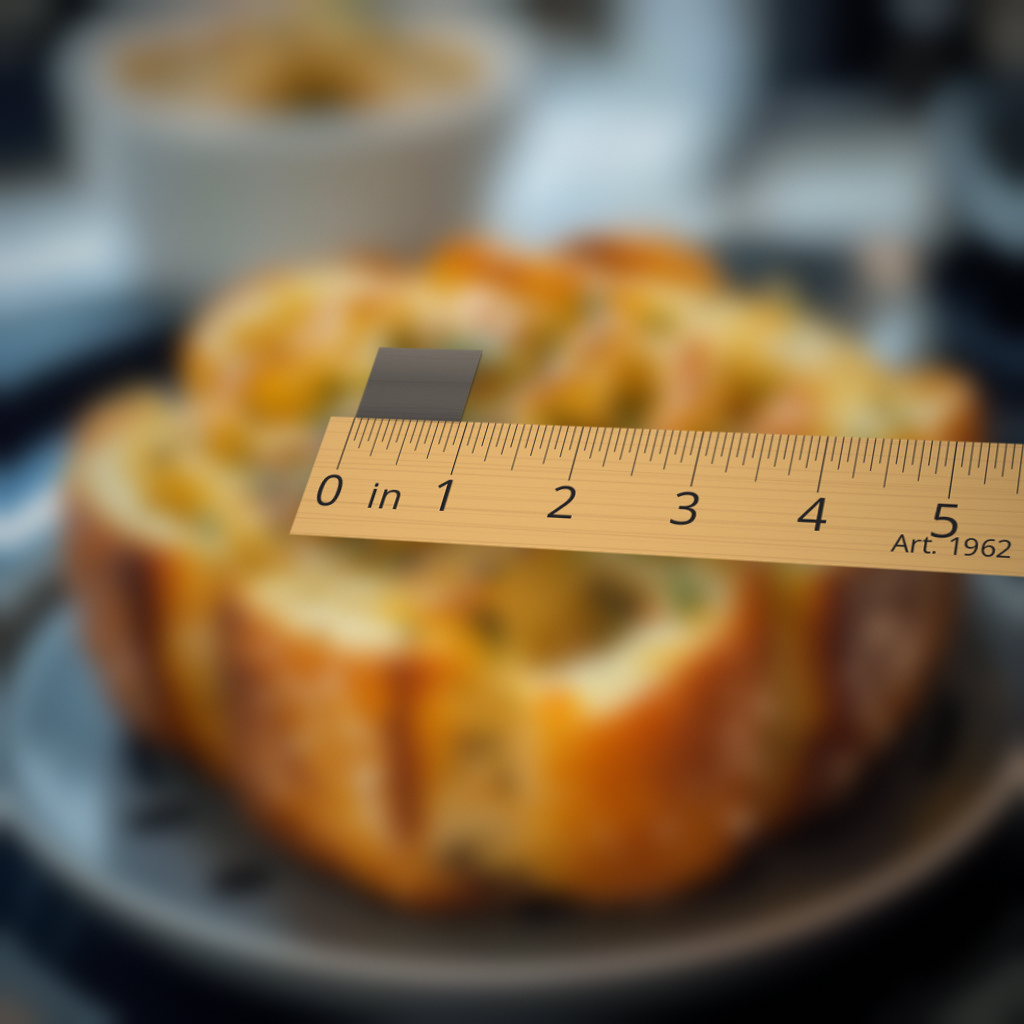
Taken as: 0.9375 in
